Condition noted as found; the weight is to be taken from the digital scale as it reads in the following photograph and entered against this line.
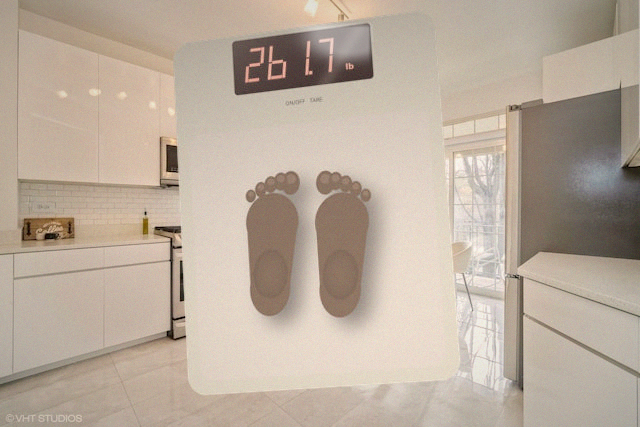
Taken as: 261.7 lb
